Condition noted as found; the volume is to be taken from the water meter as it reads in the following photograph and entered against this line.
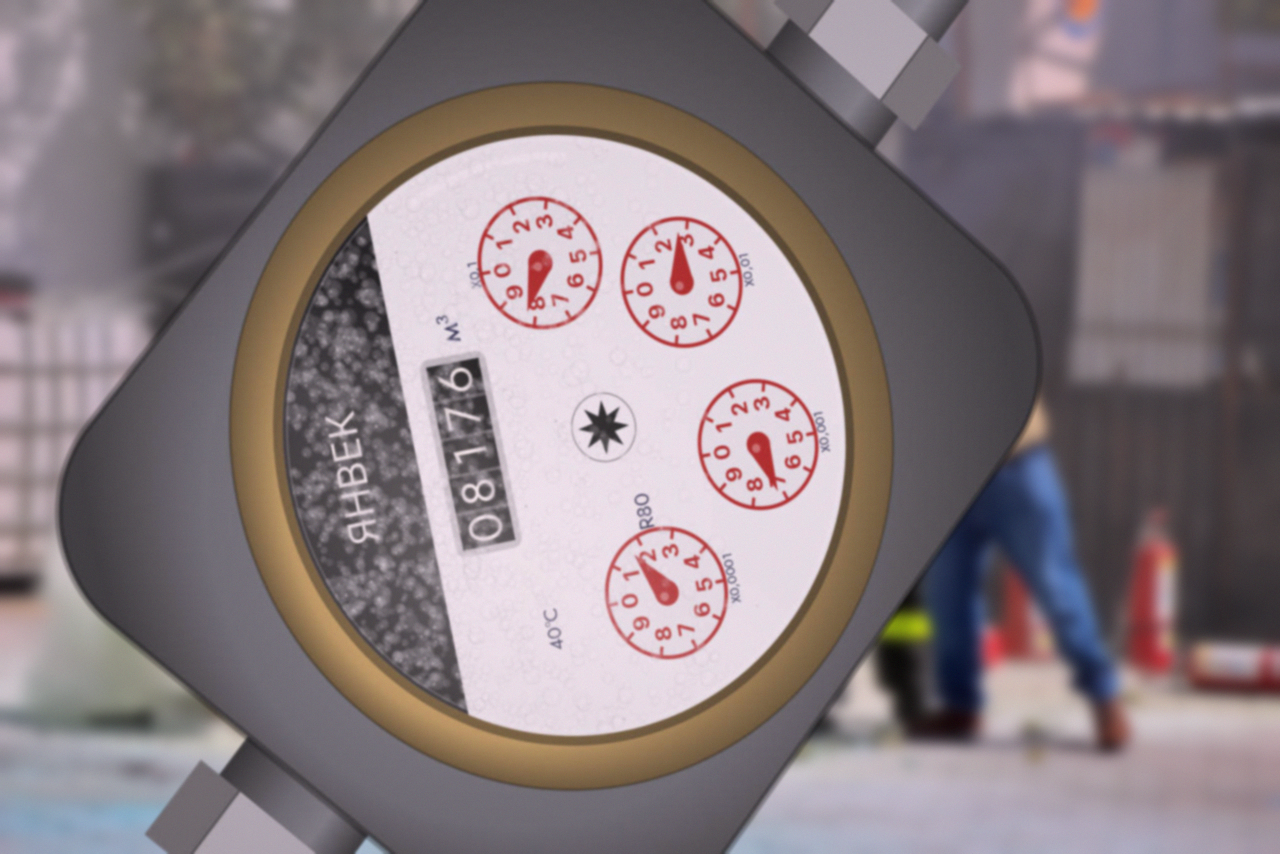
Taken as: 8176.8271 m³
